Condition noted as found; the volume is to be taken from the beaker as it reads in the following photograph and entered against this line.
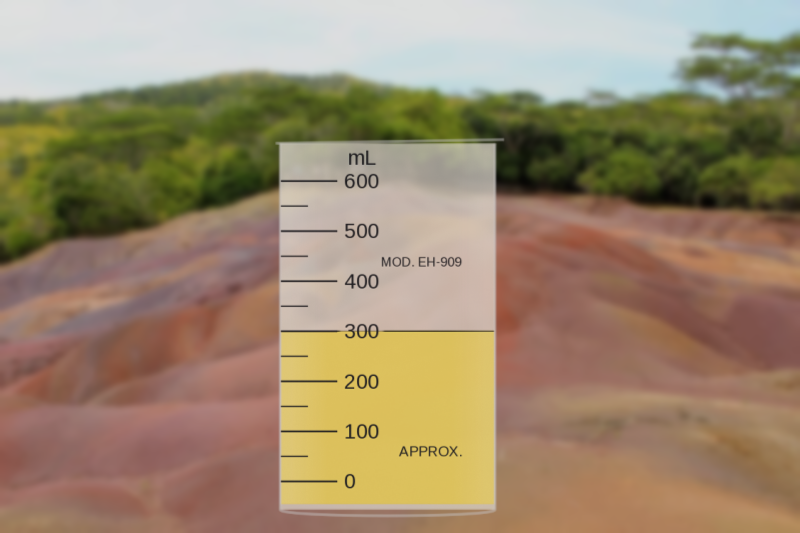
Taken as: 300 mL
